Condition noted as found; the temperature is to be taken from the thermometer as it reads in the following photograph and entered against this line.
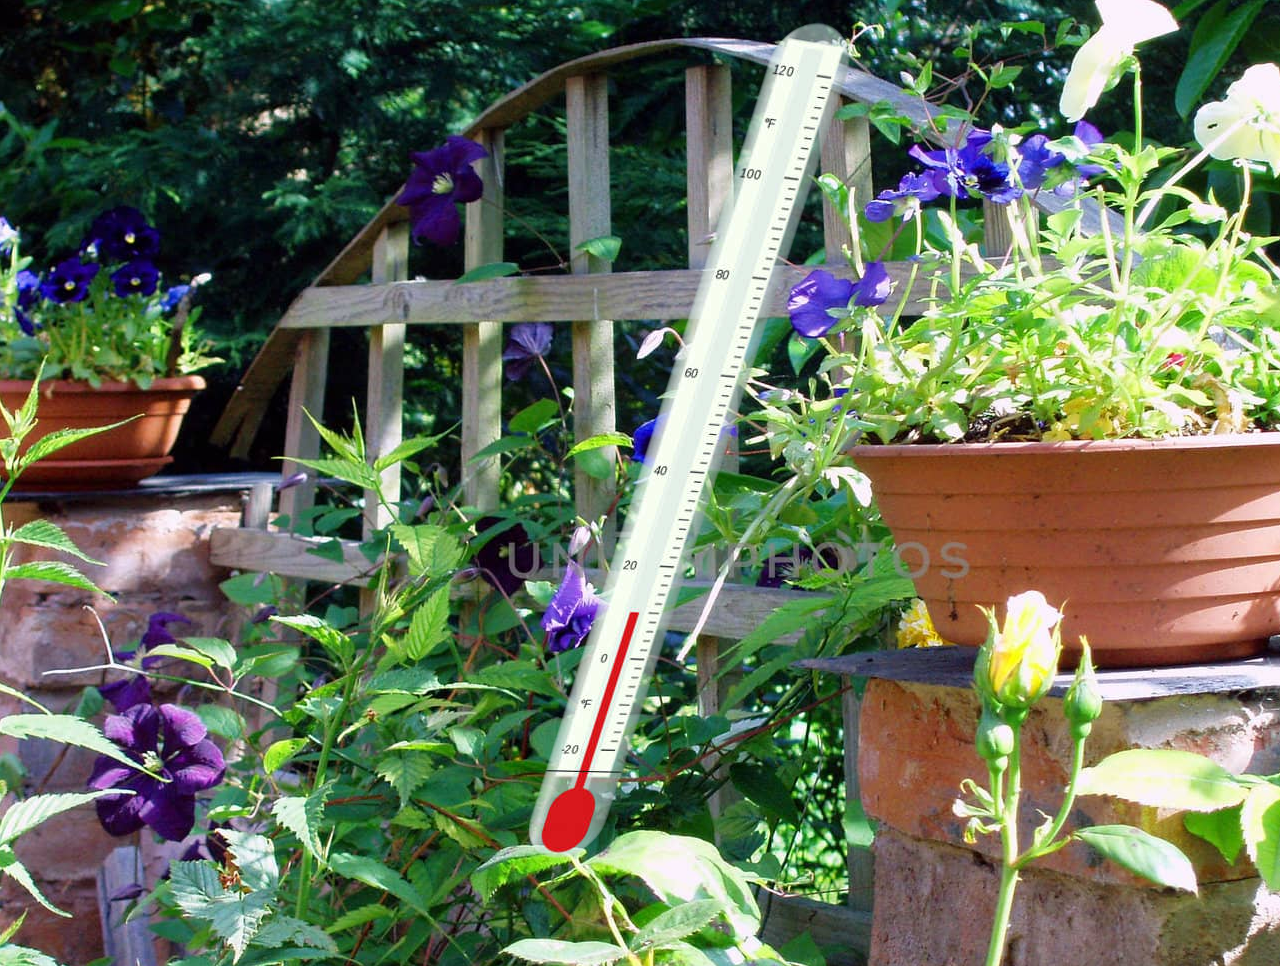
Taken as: 10 °F
